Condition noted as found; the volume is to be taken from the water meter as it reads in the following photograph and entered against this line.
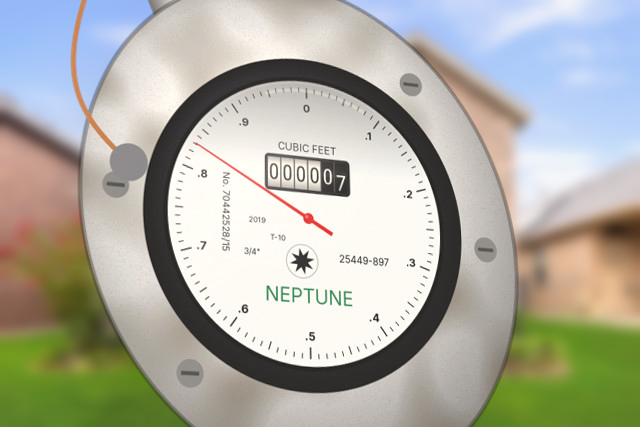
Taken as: 6.83 ft³
